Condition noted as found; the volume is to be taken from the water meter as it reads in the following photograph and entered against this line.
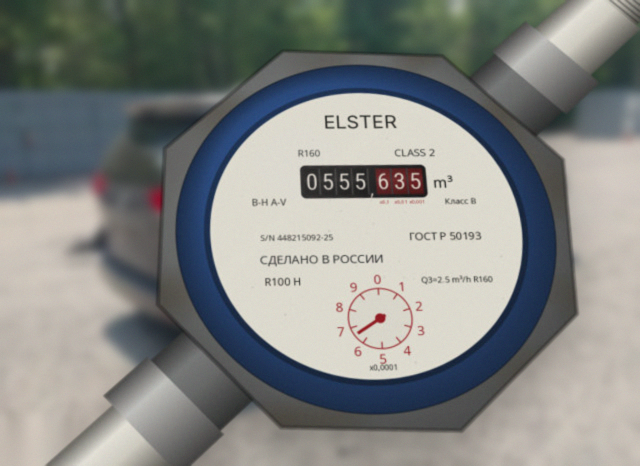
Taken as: 555.6356 m³
